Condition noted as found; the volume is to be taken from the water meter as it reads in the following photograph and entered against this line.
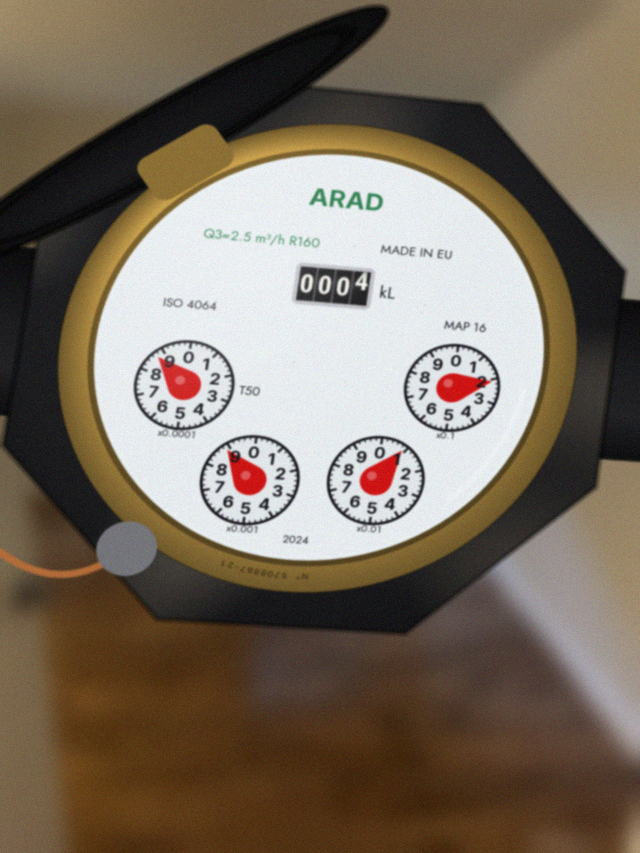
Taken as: 4.2088 kL
